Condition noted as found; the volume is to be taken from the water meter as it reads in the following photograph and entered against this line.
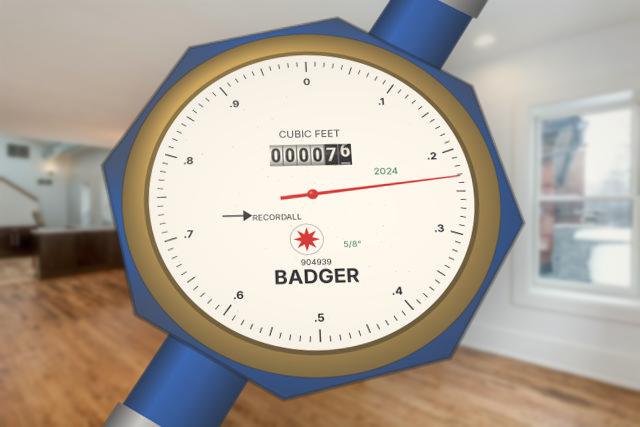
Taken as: 76.23 ft³
